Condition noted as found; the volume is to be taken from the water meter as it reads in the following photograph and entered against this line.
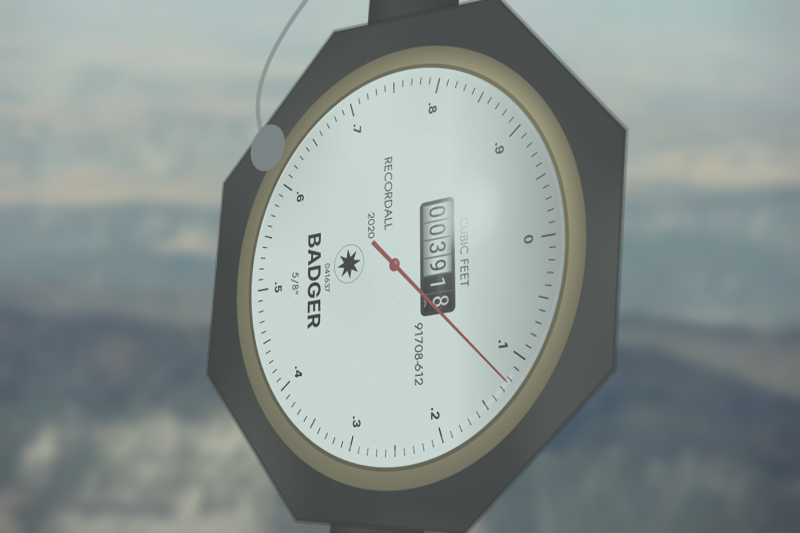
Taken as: 3918.12 ft³
